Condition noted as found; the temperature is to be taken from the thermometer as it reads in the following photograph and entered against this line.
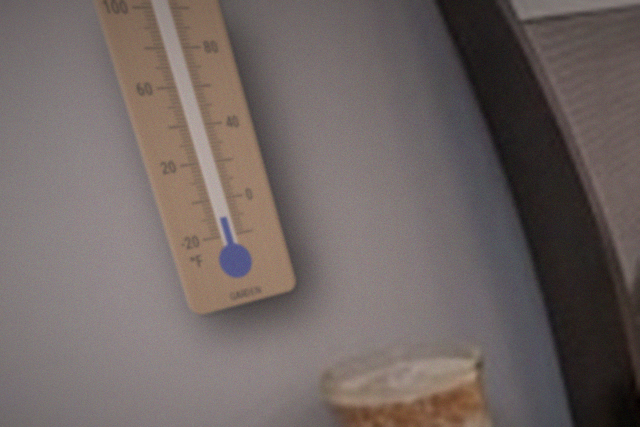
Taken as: -10 °F
